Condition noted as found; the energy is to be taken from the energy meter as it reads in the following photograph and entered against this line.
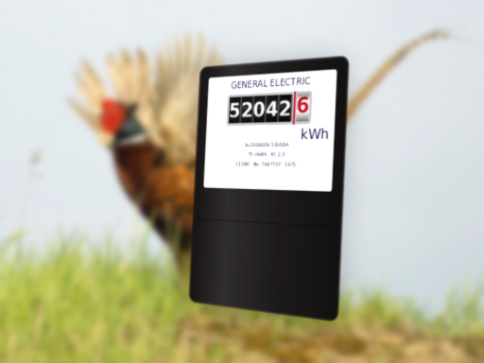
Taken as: 52042.6 kWh
